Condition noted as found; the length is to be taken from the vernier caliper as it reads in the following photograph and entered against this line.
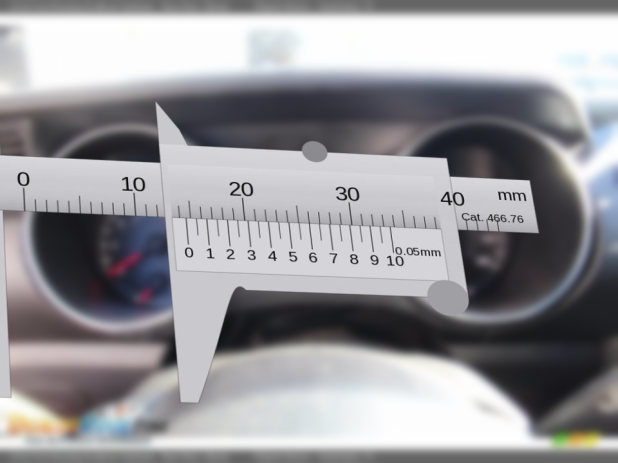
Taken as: 14.6 mm
